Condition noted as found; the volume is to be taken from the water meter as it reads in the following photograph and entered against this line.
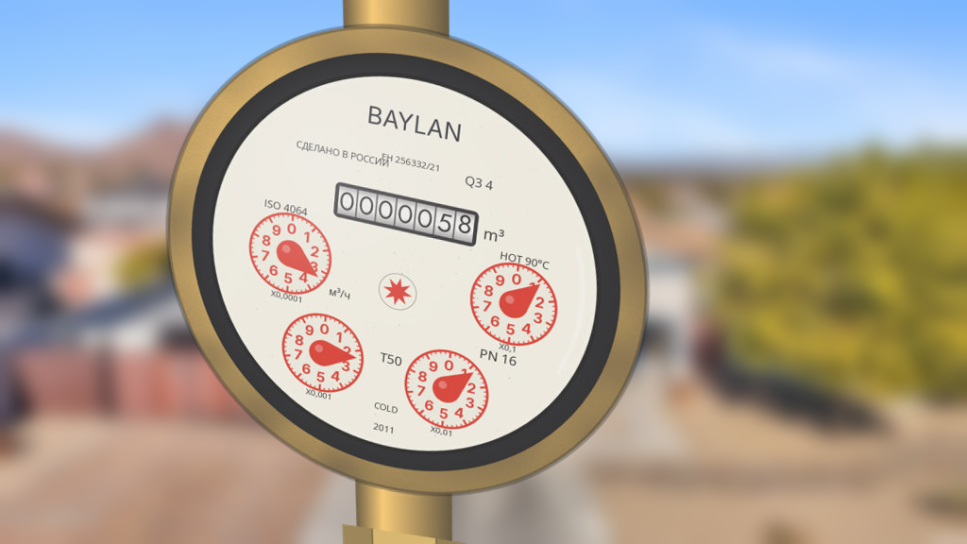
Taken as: 58.1123 m³
